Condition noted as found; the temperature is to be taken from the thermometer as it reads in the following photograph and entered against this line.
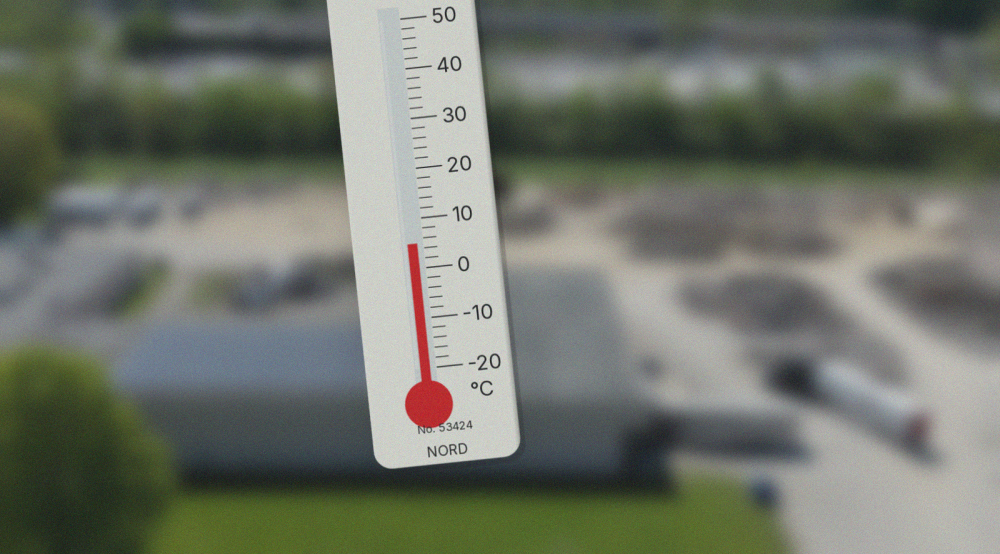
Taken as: 5 °C
